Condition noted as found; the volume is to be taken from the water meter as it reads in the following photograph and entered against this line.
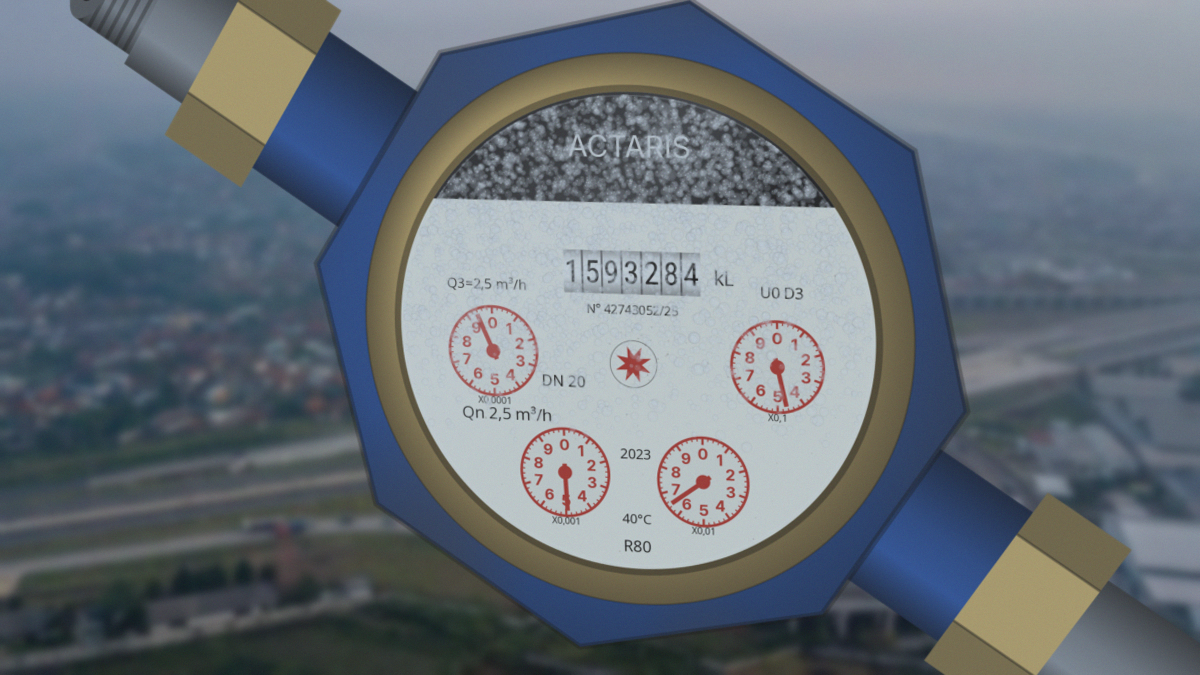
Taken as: 1593284.4649 kL
